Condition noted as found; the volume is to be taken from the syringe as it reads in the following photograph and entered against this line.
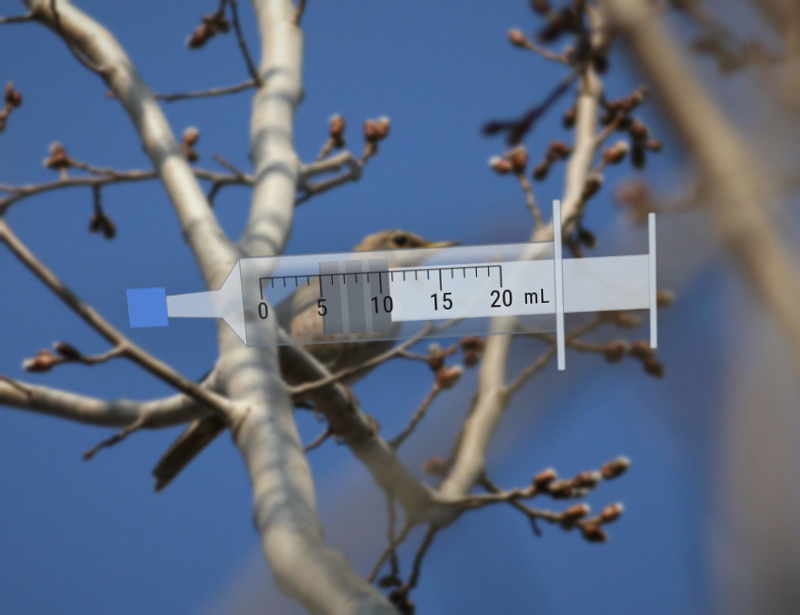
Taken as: 5 mL
